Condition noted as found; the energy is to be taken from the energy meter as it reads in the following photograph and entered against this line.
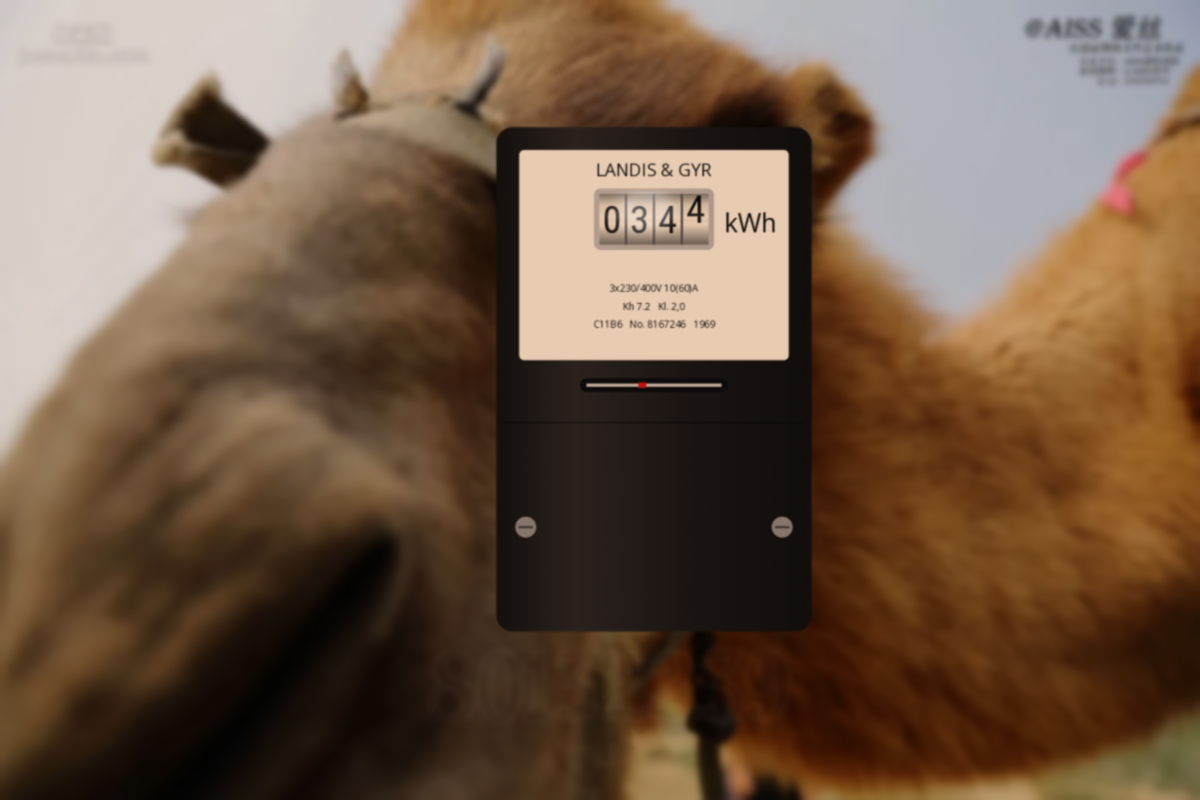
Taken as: 344 kWh
